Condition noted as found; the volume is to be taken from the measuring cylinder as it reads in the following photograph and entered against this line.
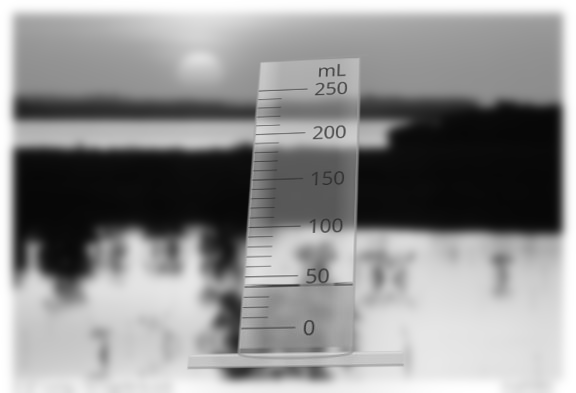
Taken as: 40 mL
